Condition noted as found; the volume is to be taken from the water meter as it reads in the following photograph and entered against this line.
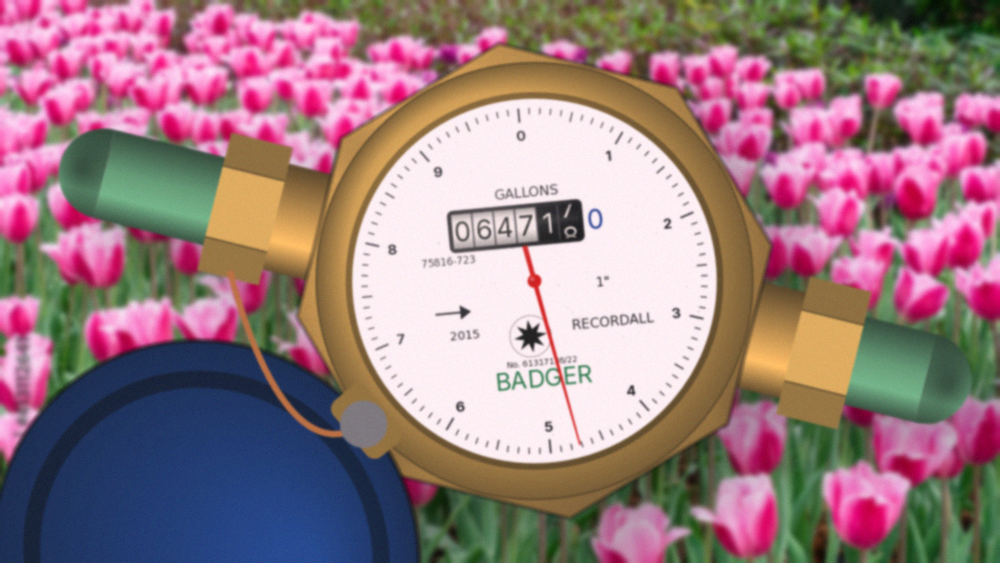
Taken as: 647174.7 gal
